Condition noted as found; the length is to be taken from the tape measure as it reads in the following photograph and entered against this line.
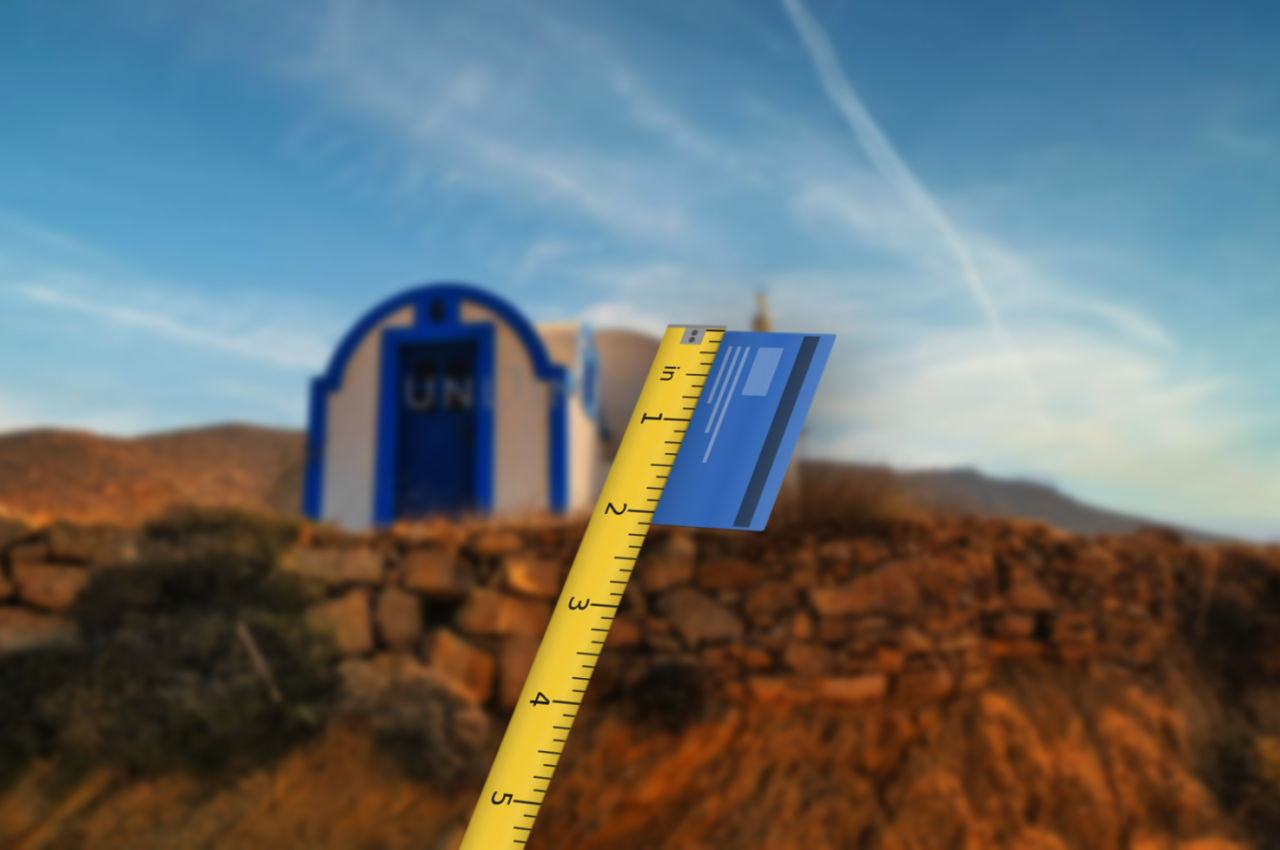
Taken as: 2.125 in
